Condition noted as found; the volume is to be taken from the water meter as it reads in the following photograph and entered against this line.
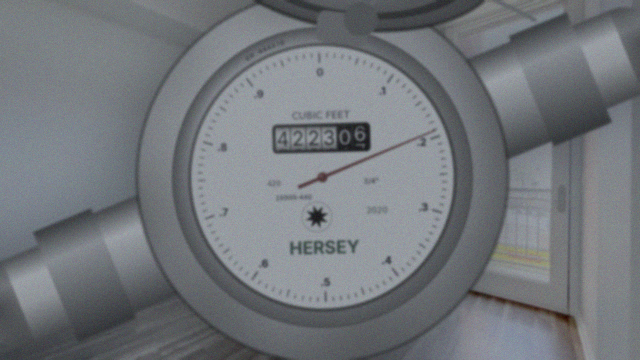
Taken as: 422306.19 ft³
